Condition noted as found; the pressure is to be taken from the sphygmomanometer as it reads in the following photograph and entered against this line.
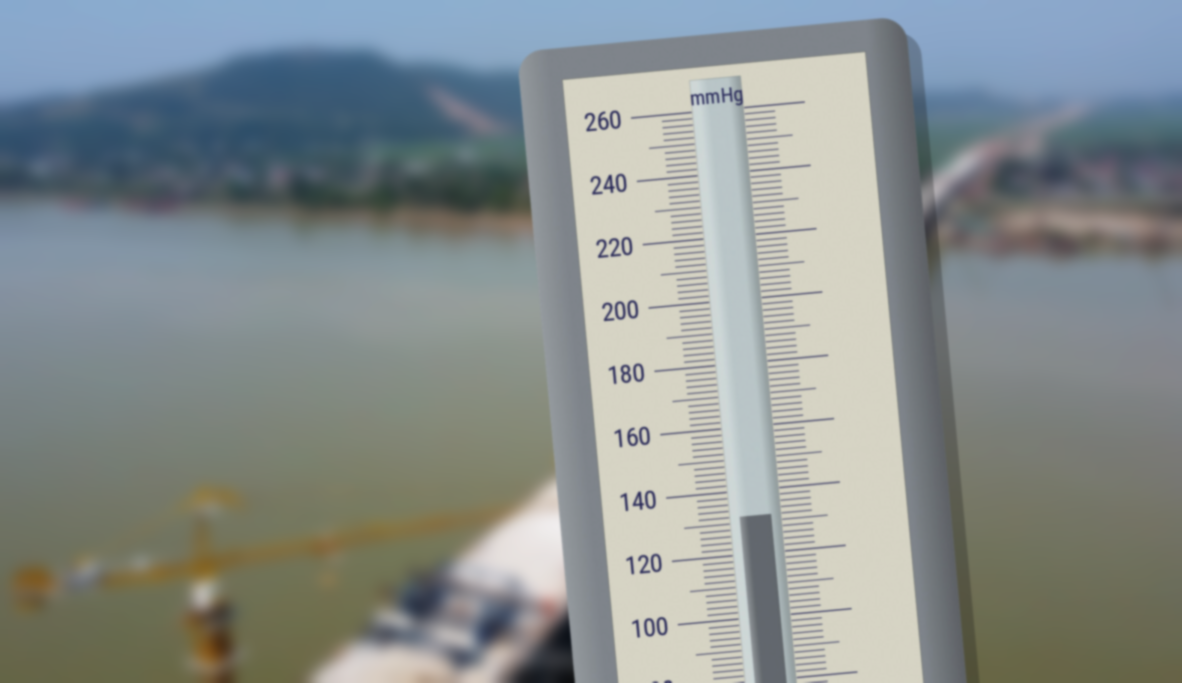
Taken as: 132 mmHg
